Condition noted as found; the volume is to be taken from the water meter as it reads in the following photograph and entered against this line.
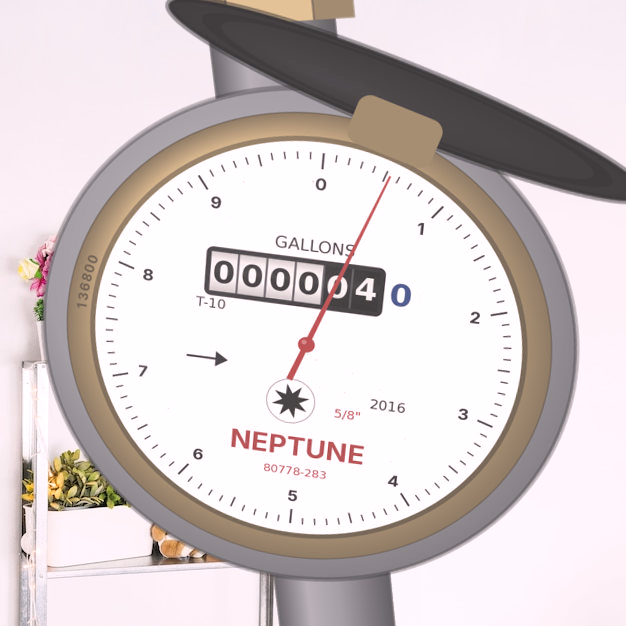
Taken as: 40.5 gal
